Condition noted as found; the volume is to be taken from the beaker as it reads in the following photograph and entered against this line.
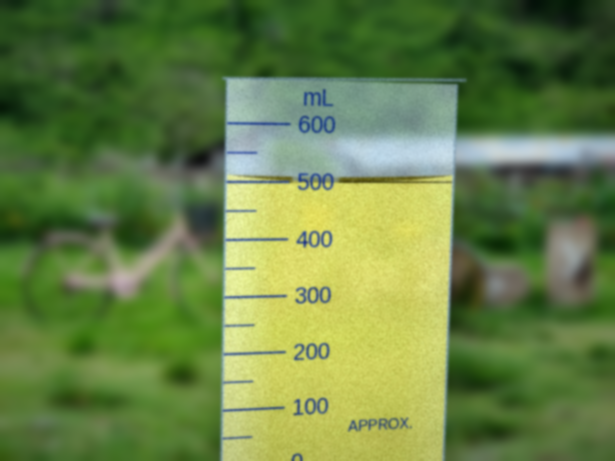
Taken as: 500 mL
